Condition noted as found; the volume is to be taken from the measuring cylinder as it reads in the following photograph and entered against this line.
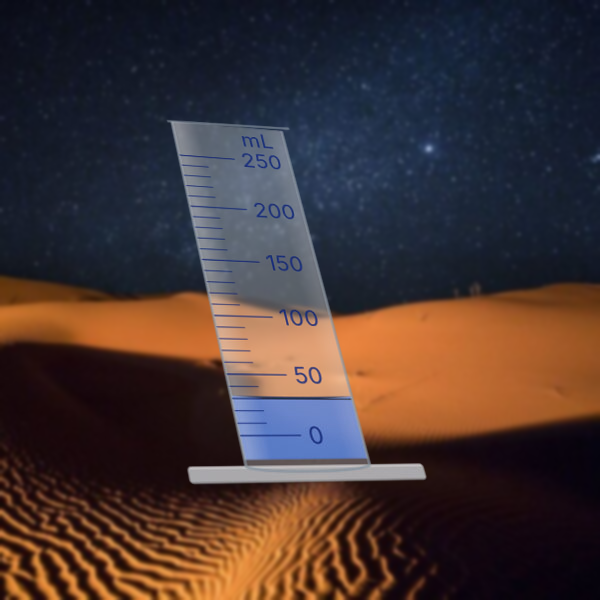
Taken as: 30 mL
